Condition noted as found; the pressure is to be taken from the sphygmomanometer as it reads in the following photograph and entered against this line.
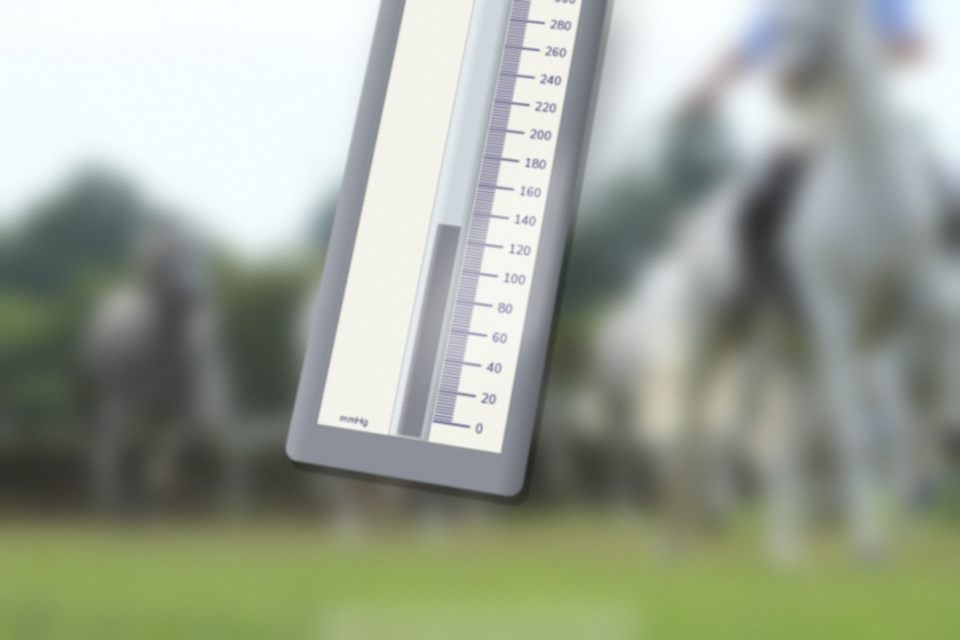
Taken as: 130 mmHg
